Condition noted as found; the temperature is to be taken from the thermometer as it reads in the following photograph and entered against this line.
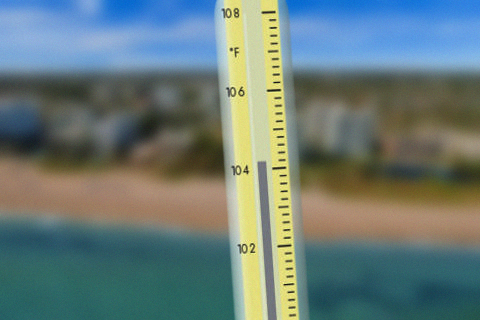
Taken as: 104.2 °F
